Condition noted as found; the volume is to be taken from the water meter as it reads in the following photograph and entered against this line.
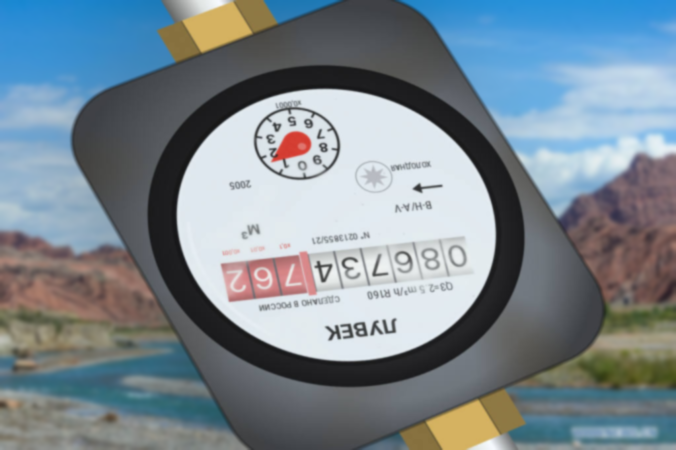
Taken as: 86734.7621 m³
